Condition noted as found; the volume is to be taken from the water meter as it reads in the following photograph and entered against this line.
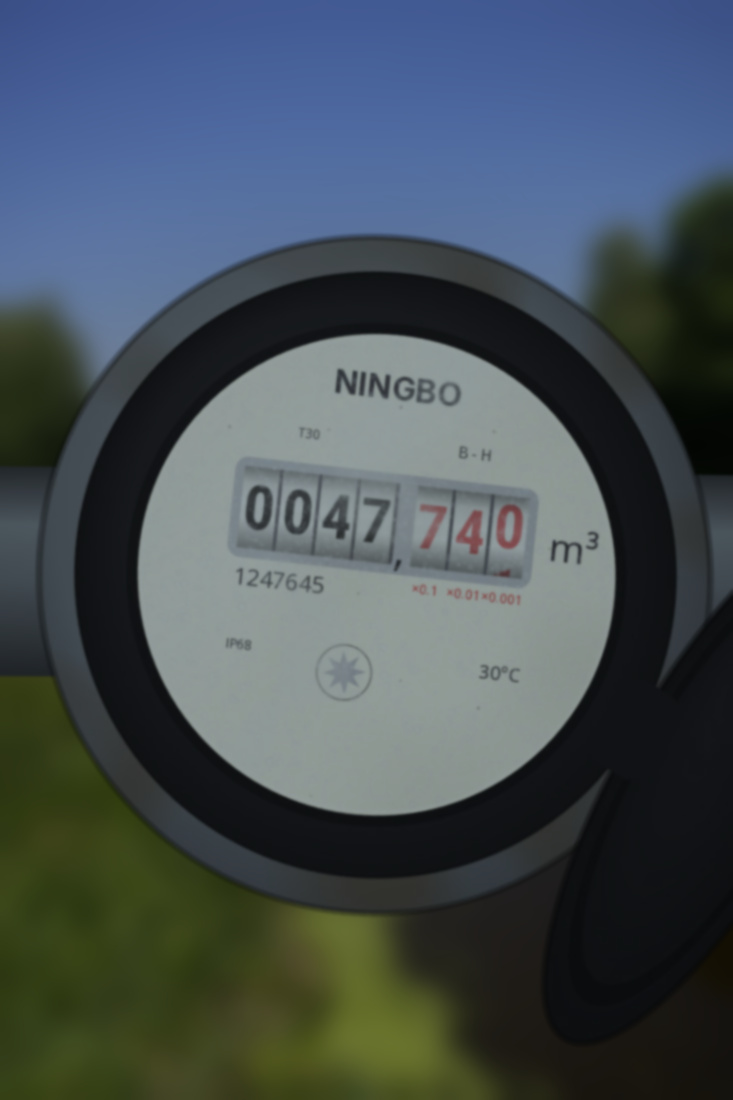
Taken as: 47.740 m³
